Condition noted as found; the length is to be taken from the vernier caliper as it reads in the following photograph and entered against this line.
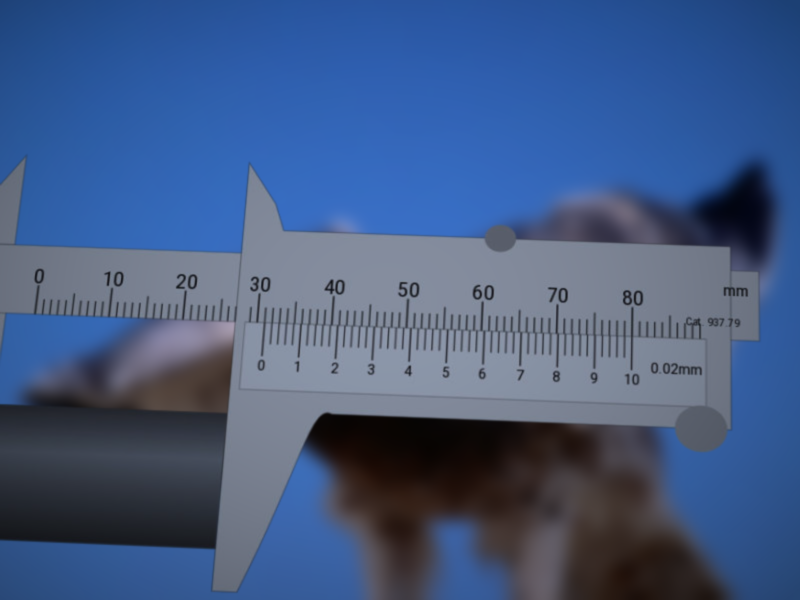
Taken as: 31.0 mm
